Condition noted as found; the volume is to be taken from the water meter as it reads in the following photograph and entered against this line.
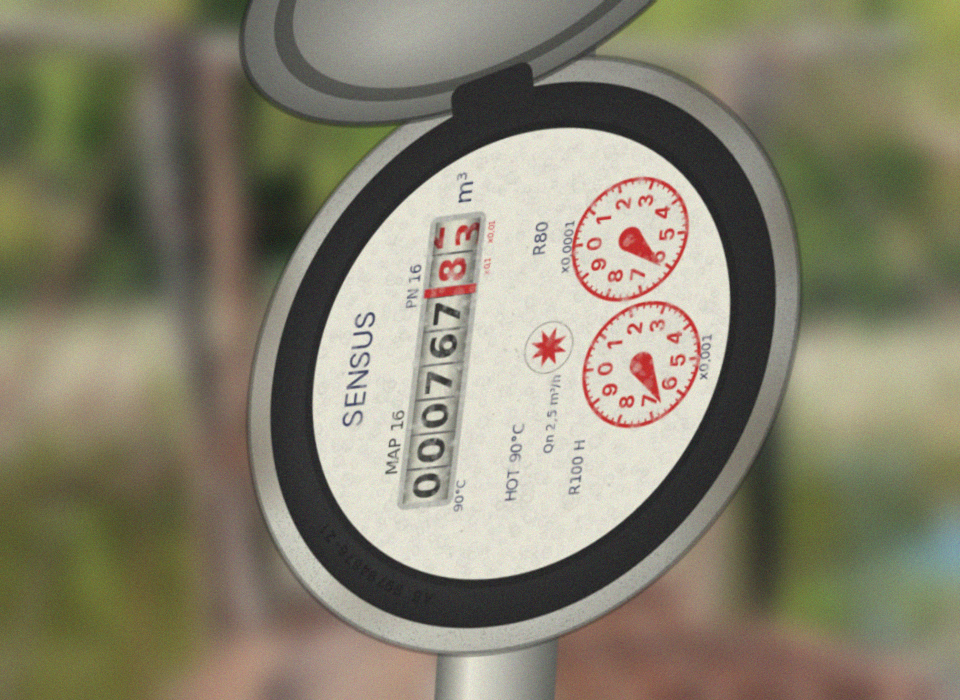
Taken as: 767.8266 m³
